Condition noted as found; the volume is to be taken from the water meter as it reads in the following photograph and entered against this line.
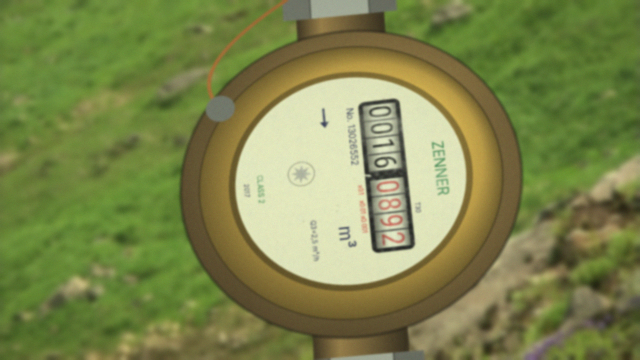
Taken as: 16.0892 m³
